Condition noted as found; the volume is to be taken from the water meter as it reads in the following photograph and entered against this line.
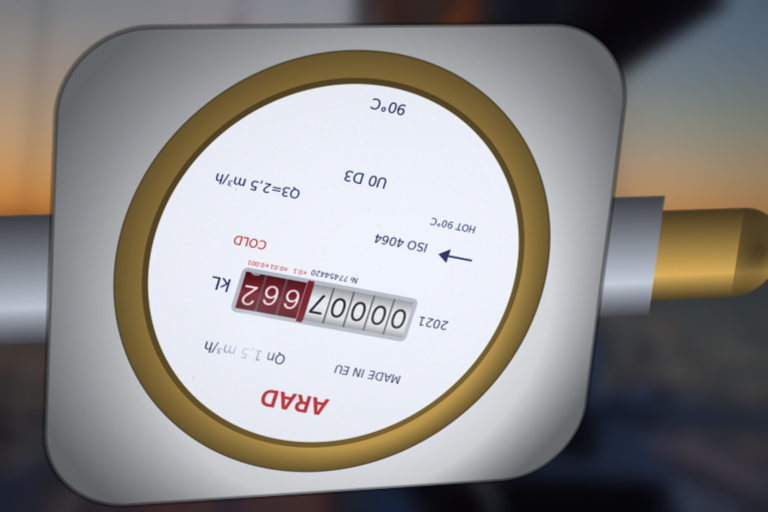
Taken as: 7.662 kL
